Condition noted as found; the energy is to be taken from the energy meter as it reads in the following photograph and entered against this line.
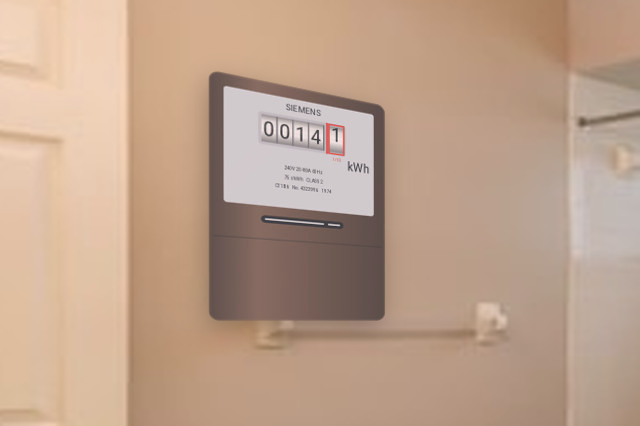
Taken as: 14.1 kWh
